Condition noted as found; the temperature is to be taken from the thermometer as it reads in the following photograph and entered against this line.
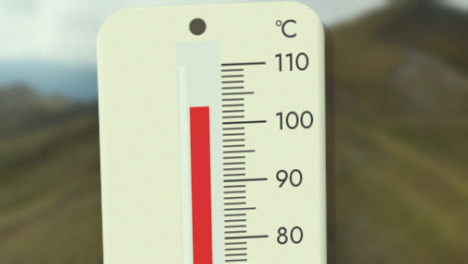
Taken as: 103 °C
